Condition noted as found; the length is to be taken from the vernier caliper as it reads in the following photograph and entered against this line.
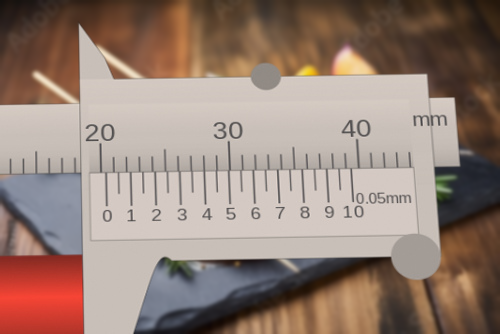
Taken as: 20.4 mm
